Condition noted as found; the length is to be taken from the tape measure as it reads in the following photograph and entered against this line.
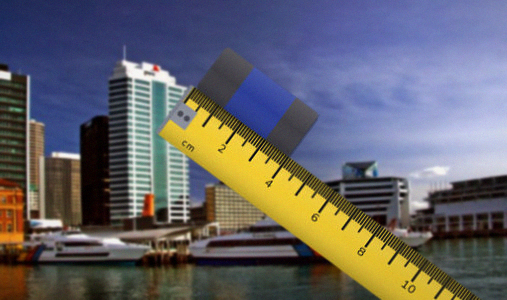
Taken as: 4 cm
